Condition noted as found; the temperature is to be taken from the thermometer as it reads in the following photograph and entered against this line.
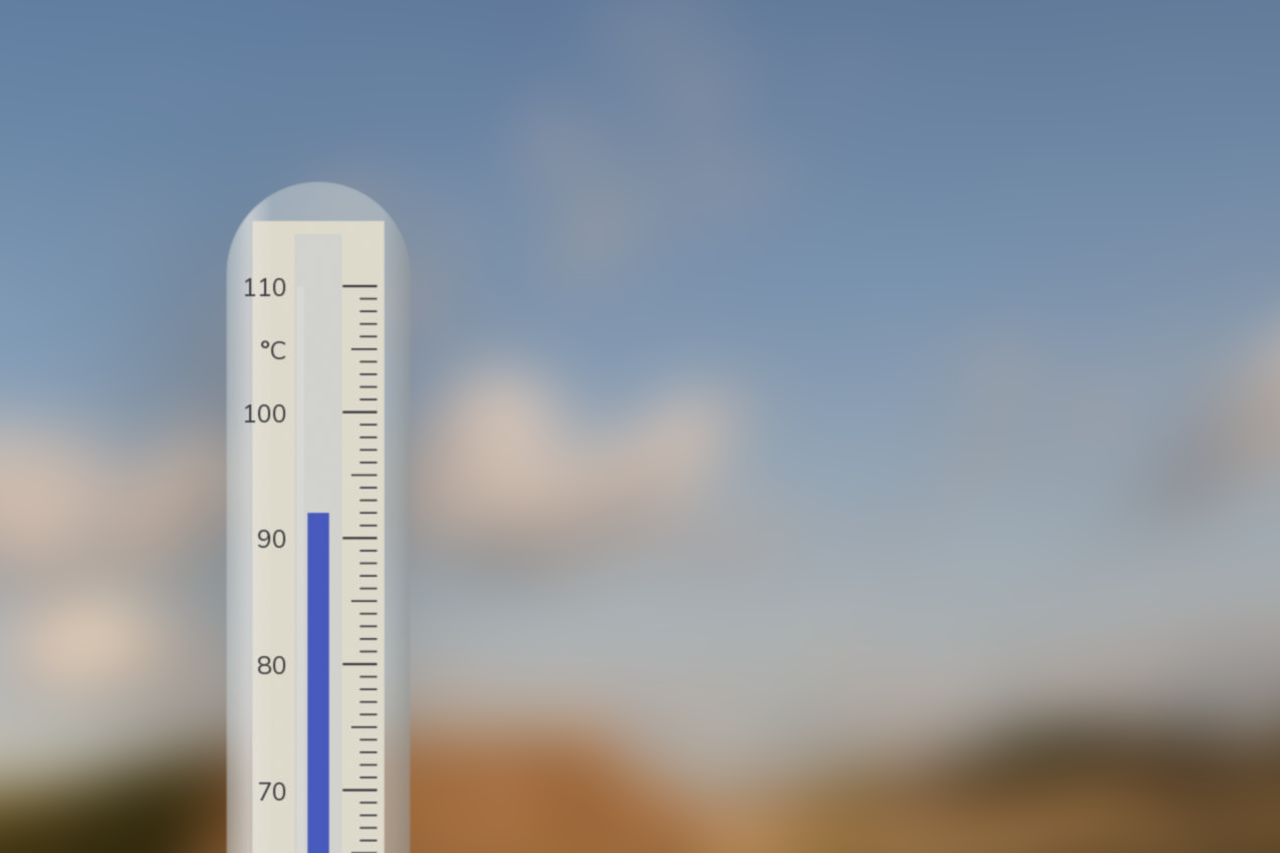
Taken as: 92 °C
